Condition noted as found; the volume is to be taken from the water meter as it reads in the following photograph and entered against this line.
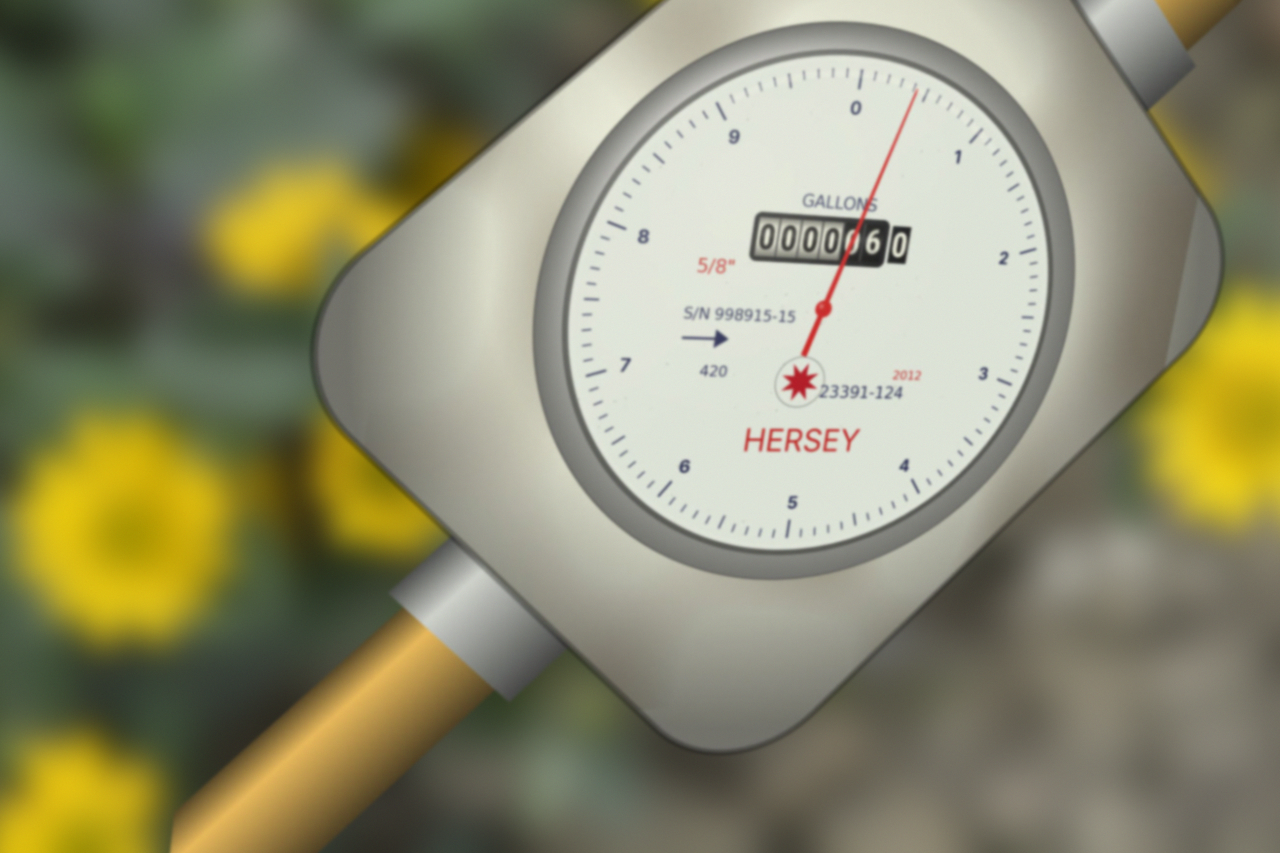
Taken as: 60.4 gal
